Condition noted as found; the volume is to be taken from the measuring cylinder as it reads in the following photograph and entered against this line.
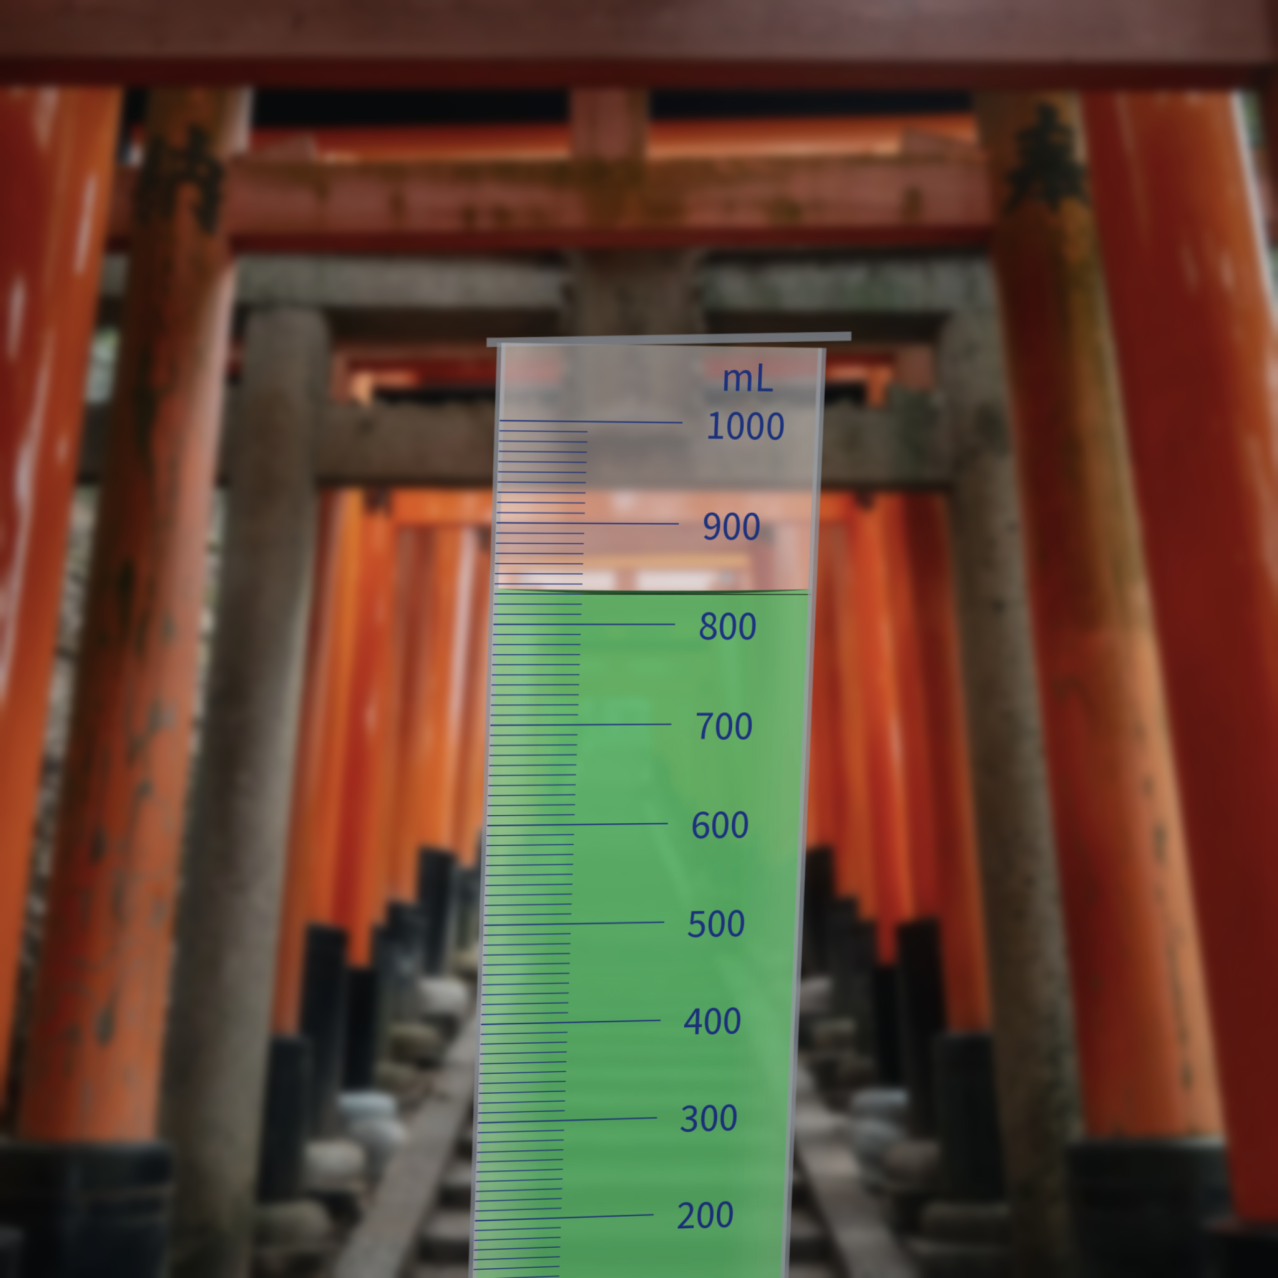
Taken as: 830 mL
